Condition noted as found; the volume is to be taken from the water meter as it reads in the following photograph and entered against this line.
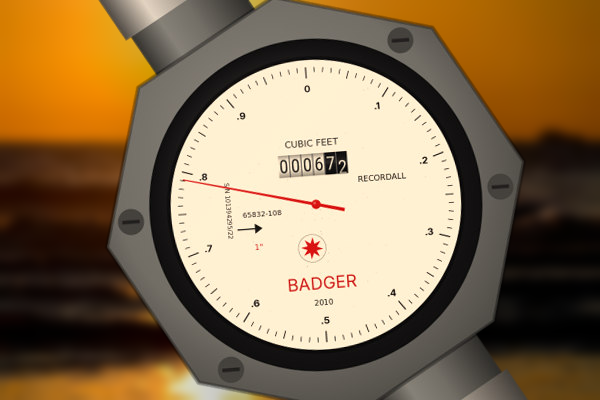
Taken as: 671.79 ft³
